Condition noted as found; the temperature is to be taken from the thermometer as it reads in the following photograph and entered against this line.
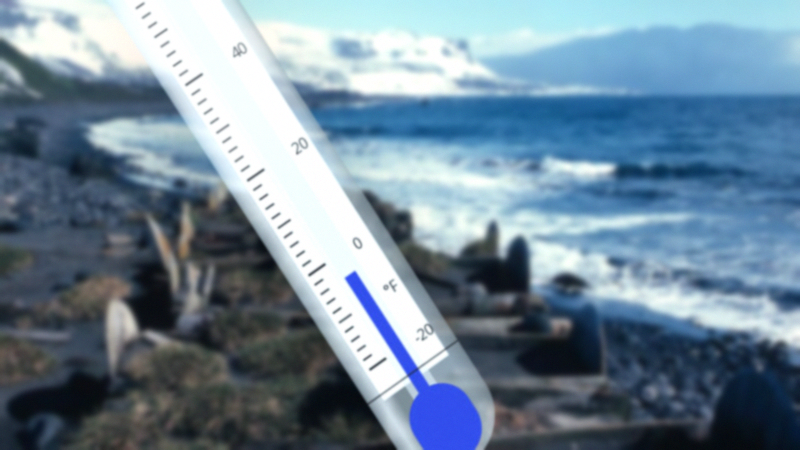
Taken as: -4 °F
